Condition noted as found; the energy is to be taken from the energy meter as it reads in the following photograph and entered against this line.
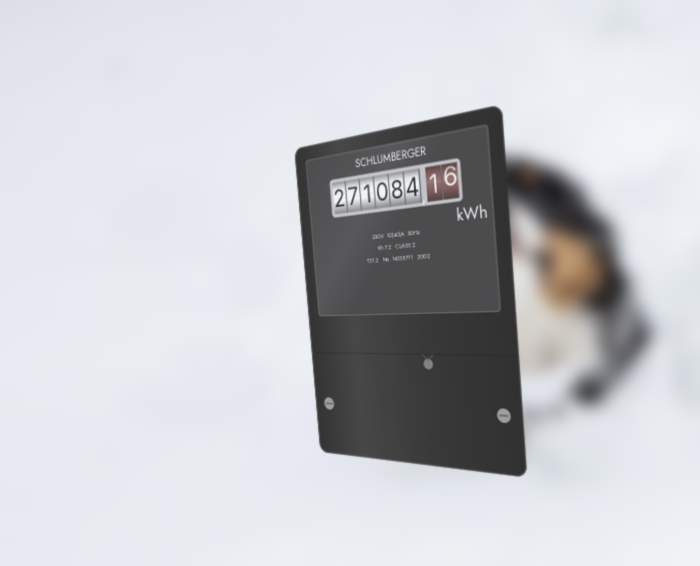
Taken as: 271084.16 kWh
